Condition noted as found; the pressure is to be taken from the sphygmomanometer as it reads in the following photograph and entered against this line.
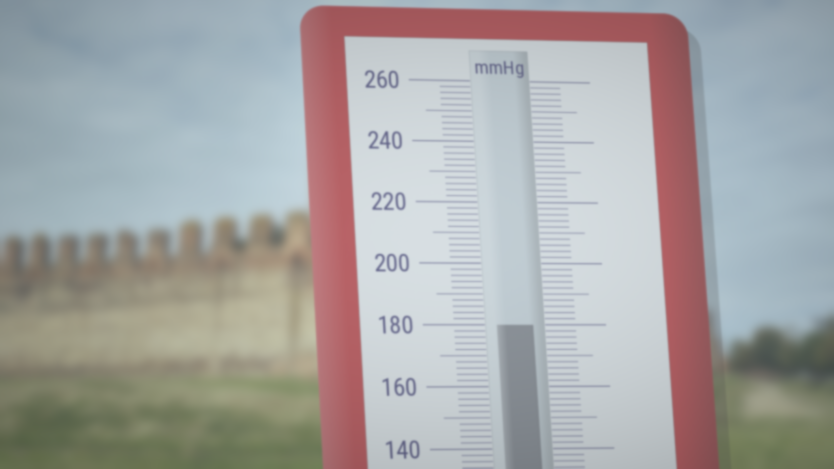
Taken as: 180 mmHg
